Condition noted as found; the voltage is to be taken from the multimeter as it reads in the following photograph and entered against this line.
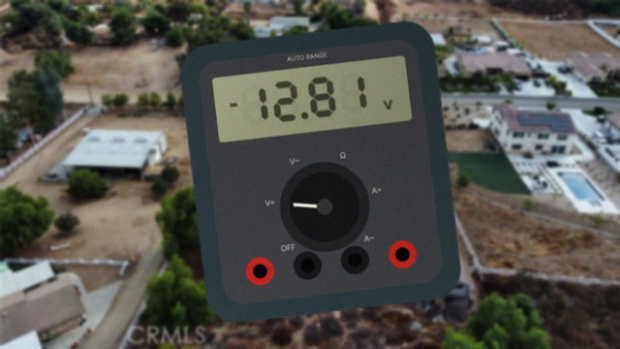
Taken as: -12.81 V
